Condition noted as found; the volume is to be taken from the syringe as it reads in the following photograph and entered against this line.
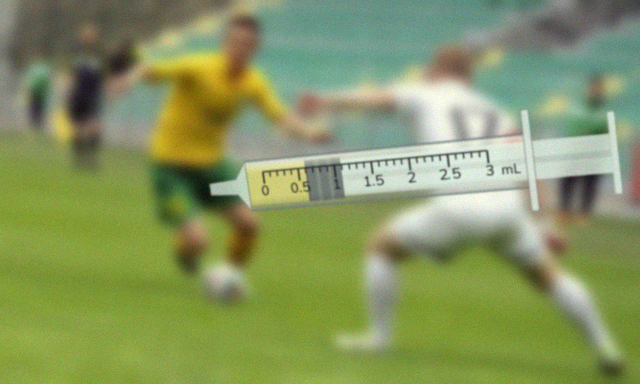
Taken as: 0.6 mL
